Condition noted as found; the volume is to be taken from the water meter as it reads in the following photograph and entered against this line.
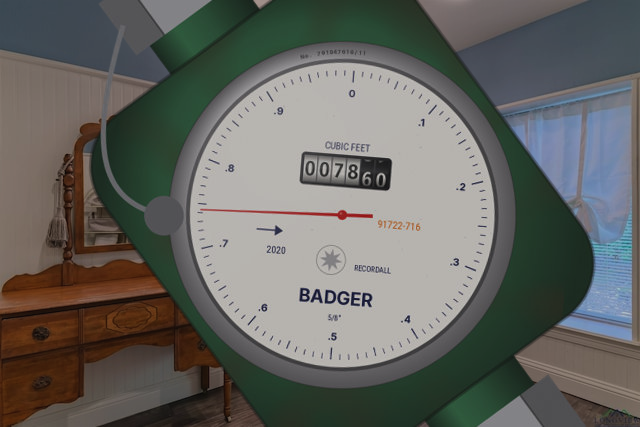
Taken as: 7859.74 ft³
